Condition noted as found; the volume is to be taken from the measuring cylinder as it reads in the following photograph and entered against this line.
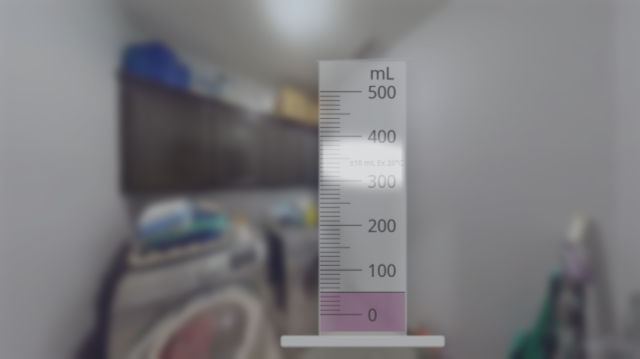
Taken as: 50 mL
